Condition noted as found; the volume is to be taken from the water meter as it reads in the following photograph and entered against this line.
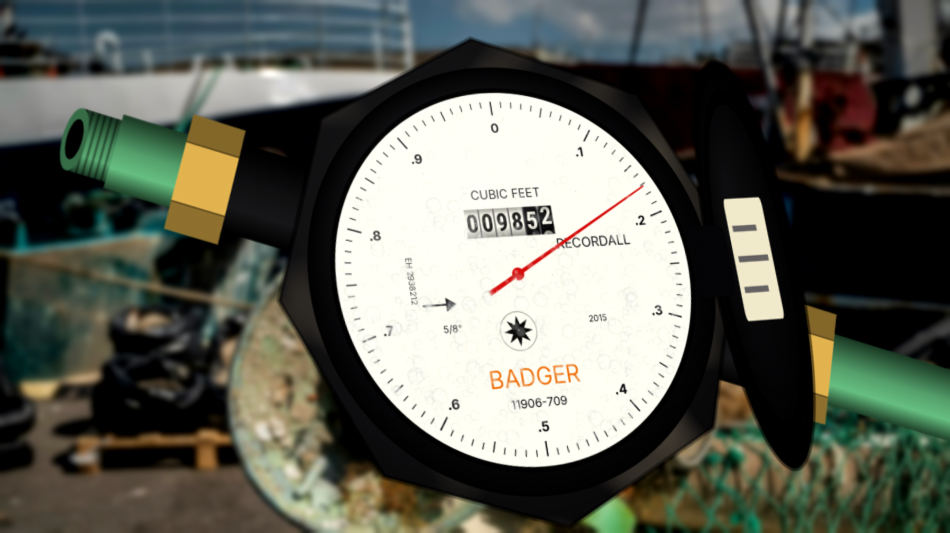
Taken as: 9852.17 ft³
